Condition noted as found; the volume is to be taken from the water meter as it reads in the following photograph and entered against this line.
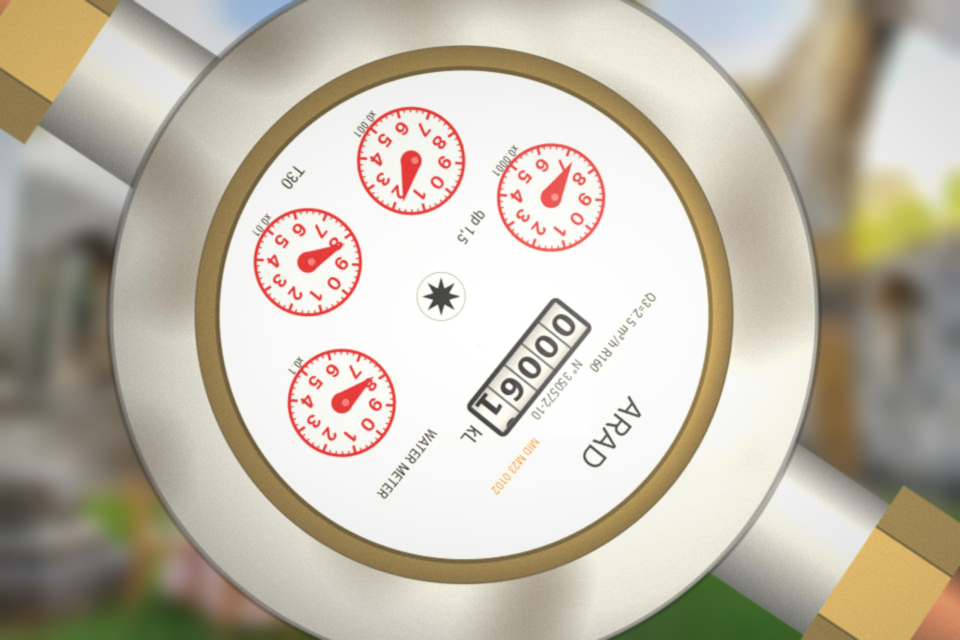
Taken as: 60.7817 kL
